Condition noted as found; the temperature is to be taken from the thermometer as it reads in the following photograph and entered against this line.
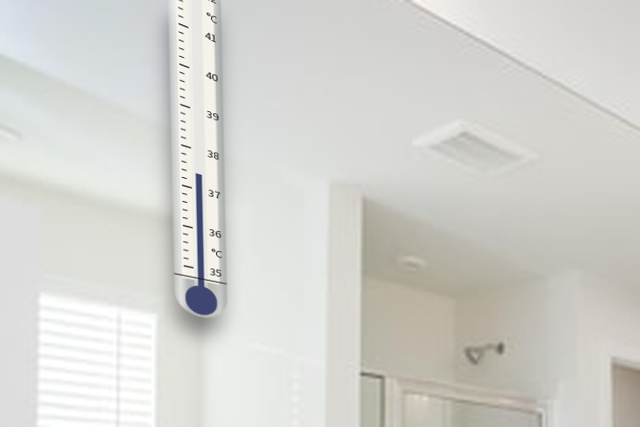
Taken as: 37.4 °C
